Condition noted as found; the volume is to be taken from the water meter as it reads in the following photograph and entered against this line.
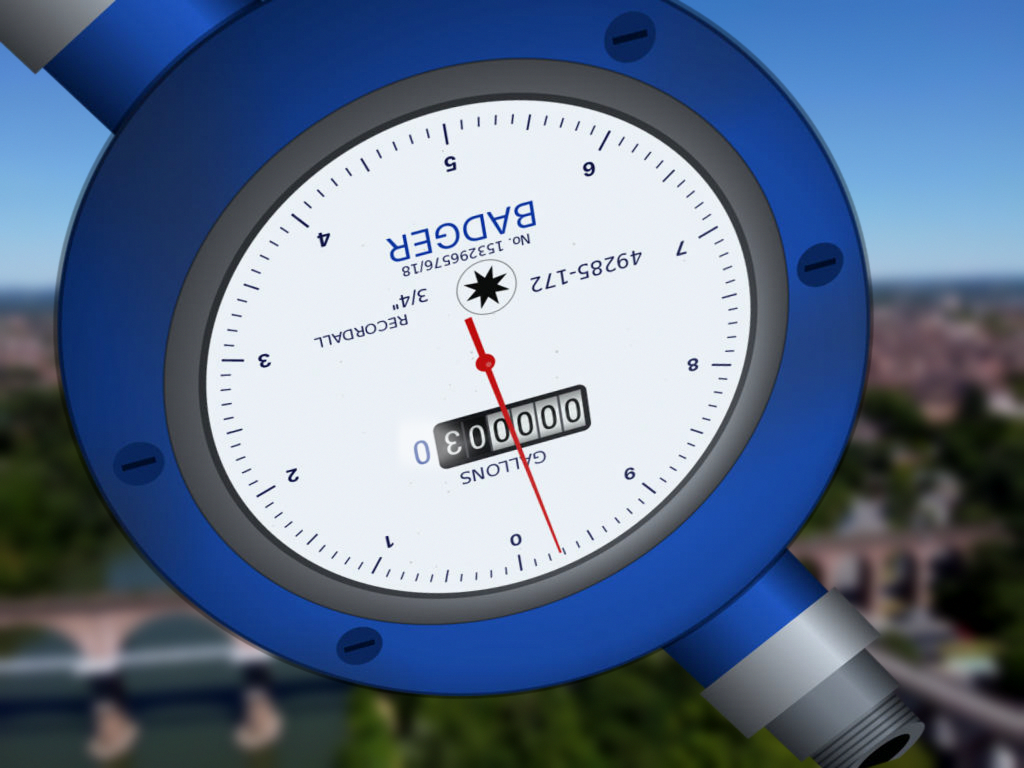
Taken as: 29.7 gal
